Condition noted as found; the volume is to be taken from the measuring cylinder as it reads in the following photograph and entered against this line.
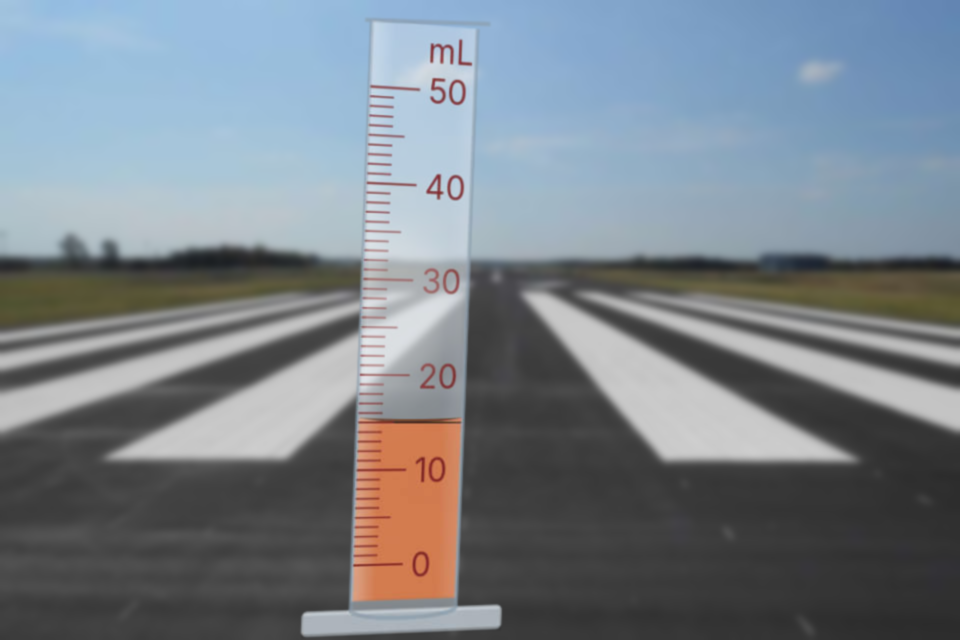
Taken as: 15 mL
